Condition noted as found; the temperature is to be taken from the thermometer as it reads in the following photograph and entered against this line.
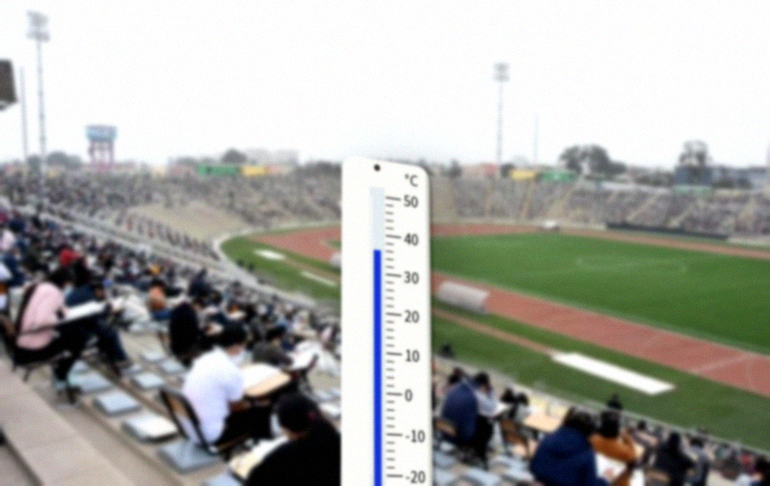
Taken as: 36 °C
